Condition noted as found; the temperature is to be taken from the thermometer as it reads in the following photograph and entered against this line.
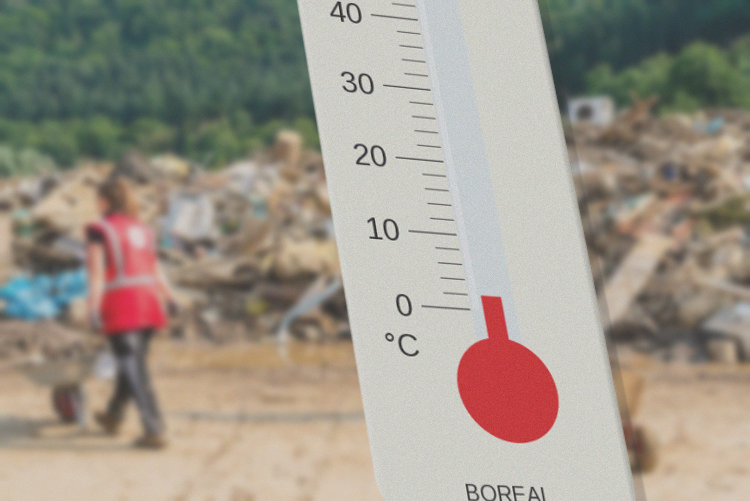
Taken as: 2 °C
